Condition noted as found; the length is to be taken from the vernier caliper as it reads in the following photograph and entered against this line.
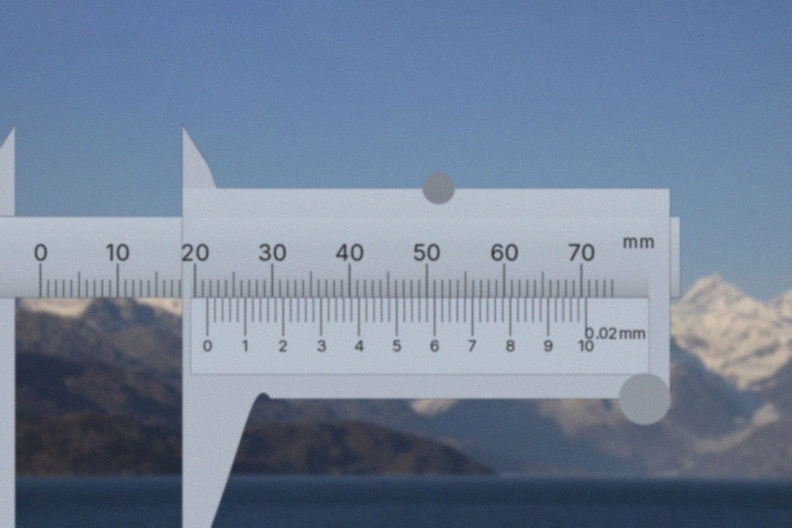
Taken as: 21.6 mm
